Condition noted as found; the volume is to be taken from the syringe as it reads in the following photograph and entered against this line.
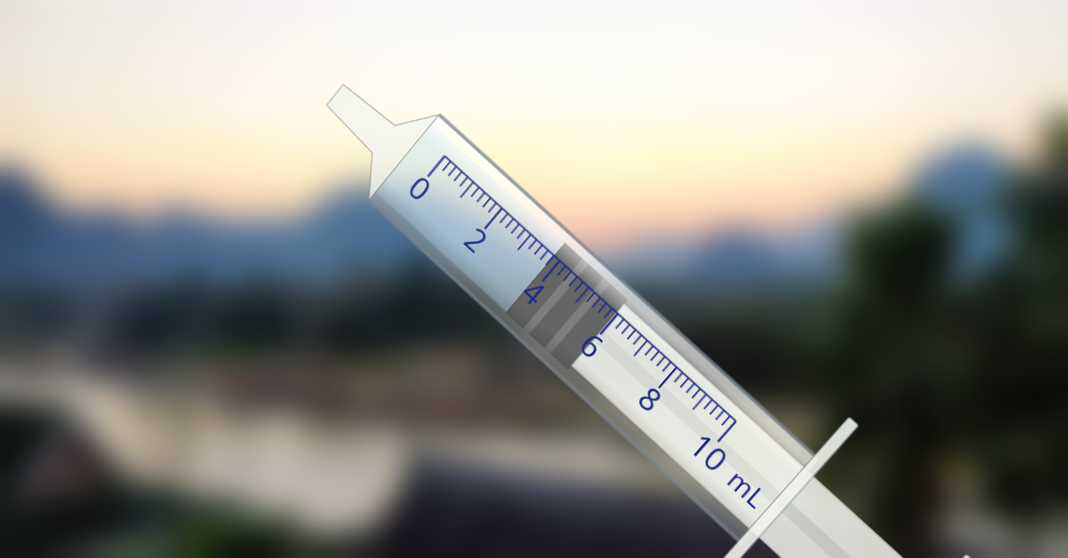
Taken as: 3.8 mL
